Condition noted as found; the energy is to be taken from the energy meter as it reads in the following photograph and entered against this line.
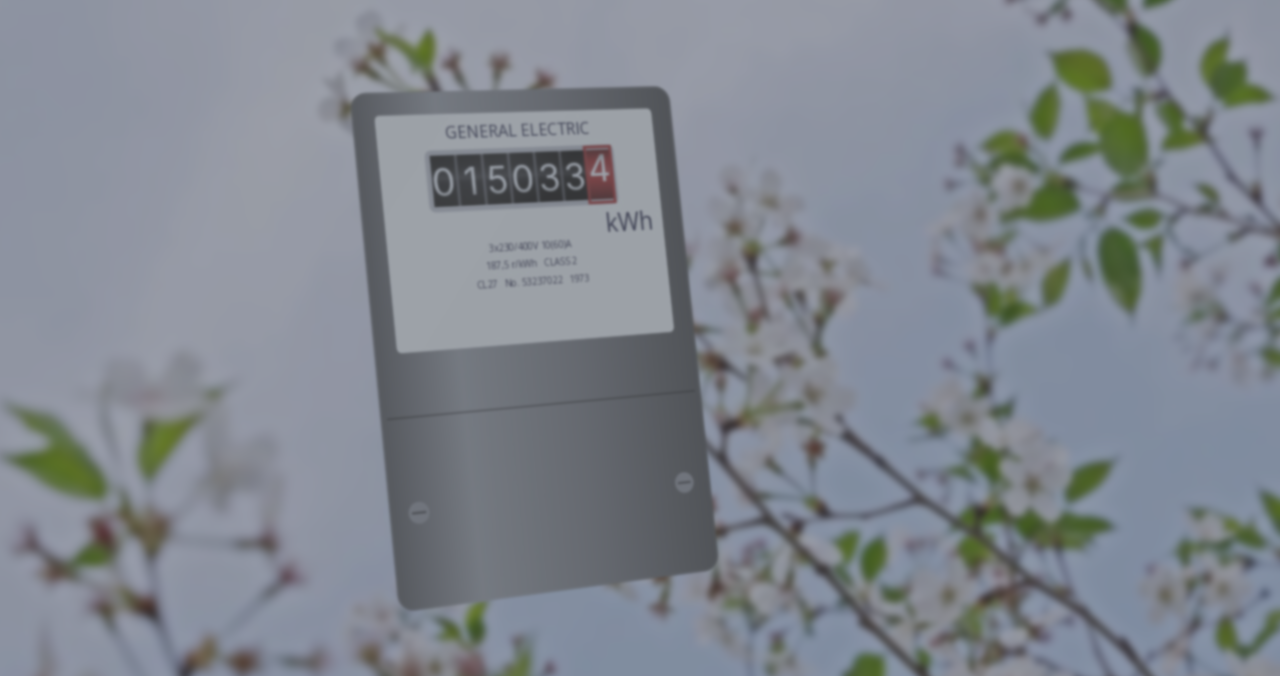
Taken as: 15033.4 kWh
